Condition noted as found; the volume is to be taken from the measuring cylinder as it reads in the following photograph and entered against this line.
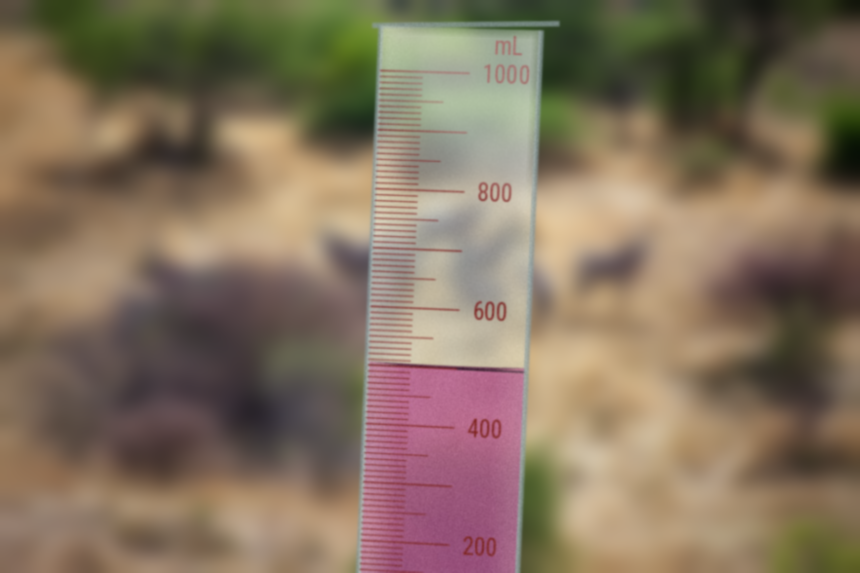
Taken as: 500 mL
